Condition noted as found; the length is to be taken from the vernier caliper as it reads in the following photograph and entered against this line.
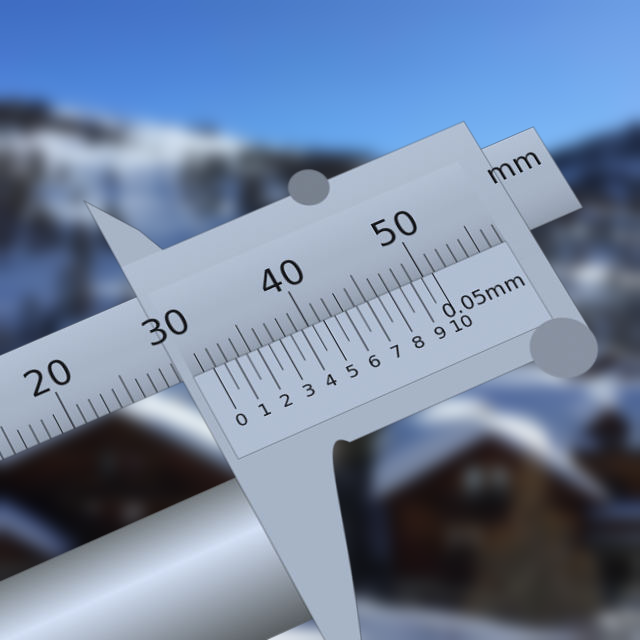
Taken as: 31.8 mm
